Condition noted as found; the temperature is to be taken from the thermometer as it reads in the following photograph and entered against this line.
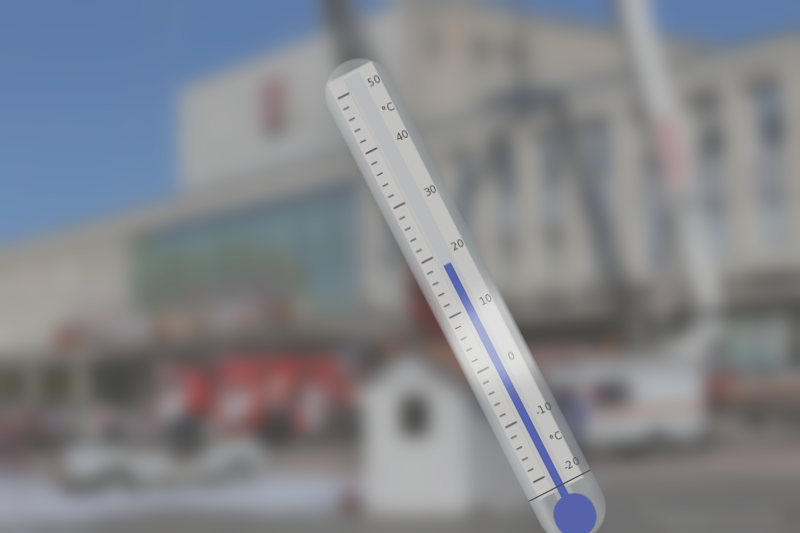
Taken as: 18 °C
